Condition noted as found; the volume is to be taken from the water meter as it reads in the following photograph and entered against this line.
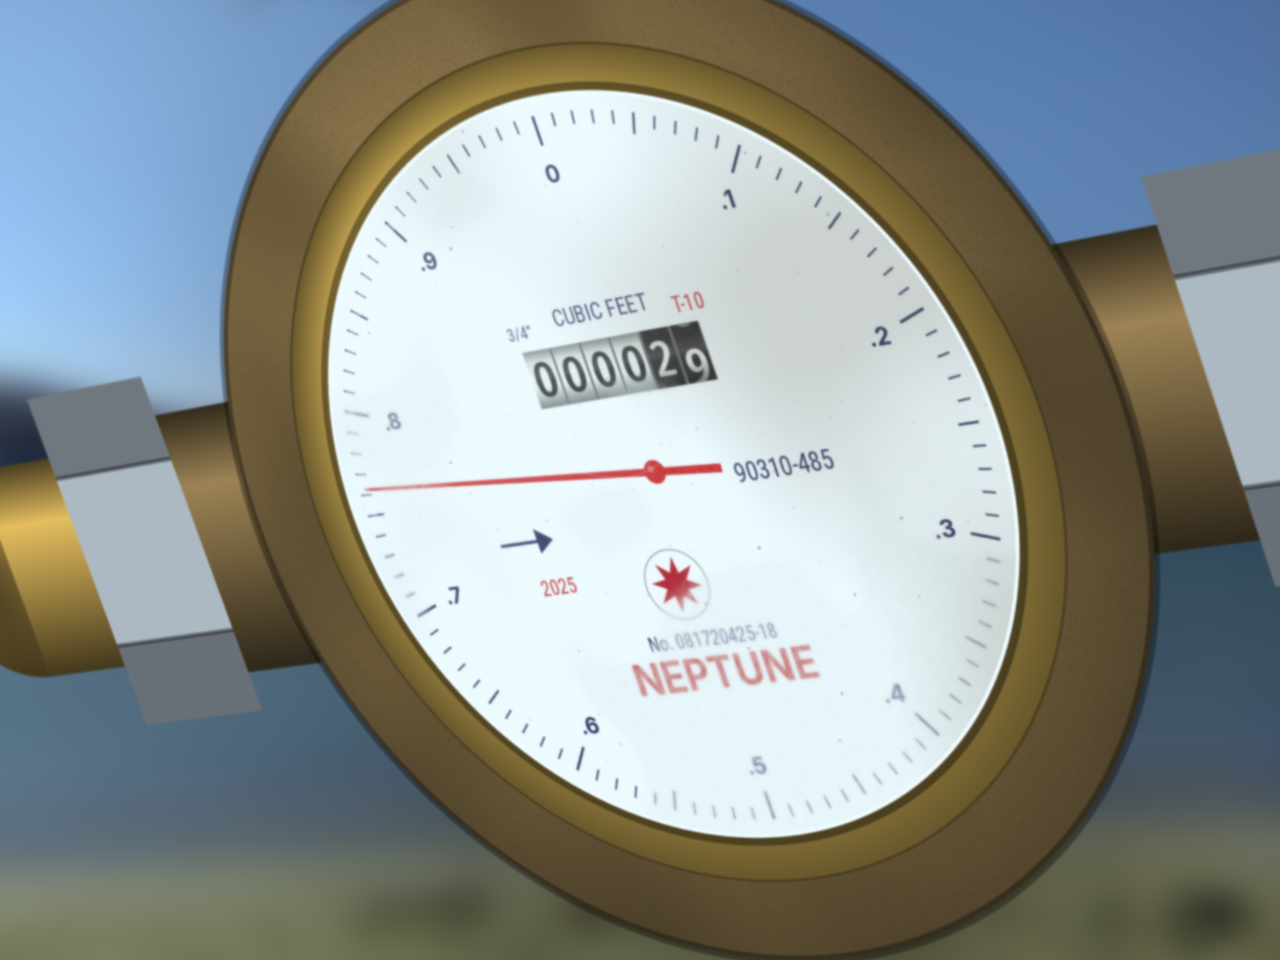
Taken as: 28.76 ft³
